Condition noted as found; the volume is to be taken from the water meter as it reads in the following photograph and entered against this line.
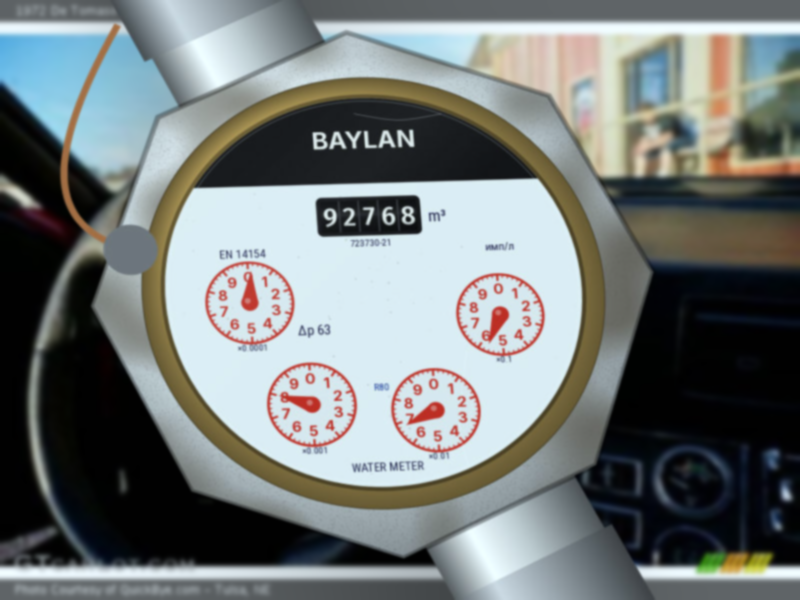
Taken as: 92768.5680 m³
